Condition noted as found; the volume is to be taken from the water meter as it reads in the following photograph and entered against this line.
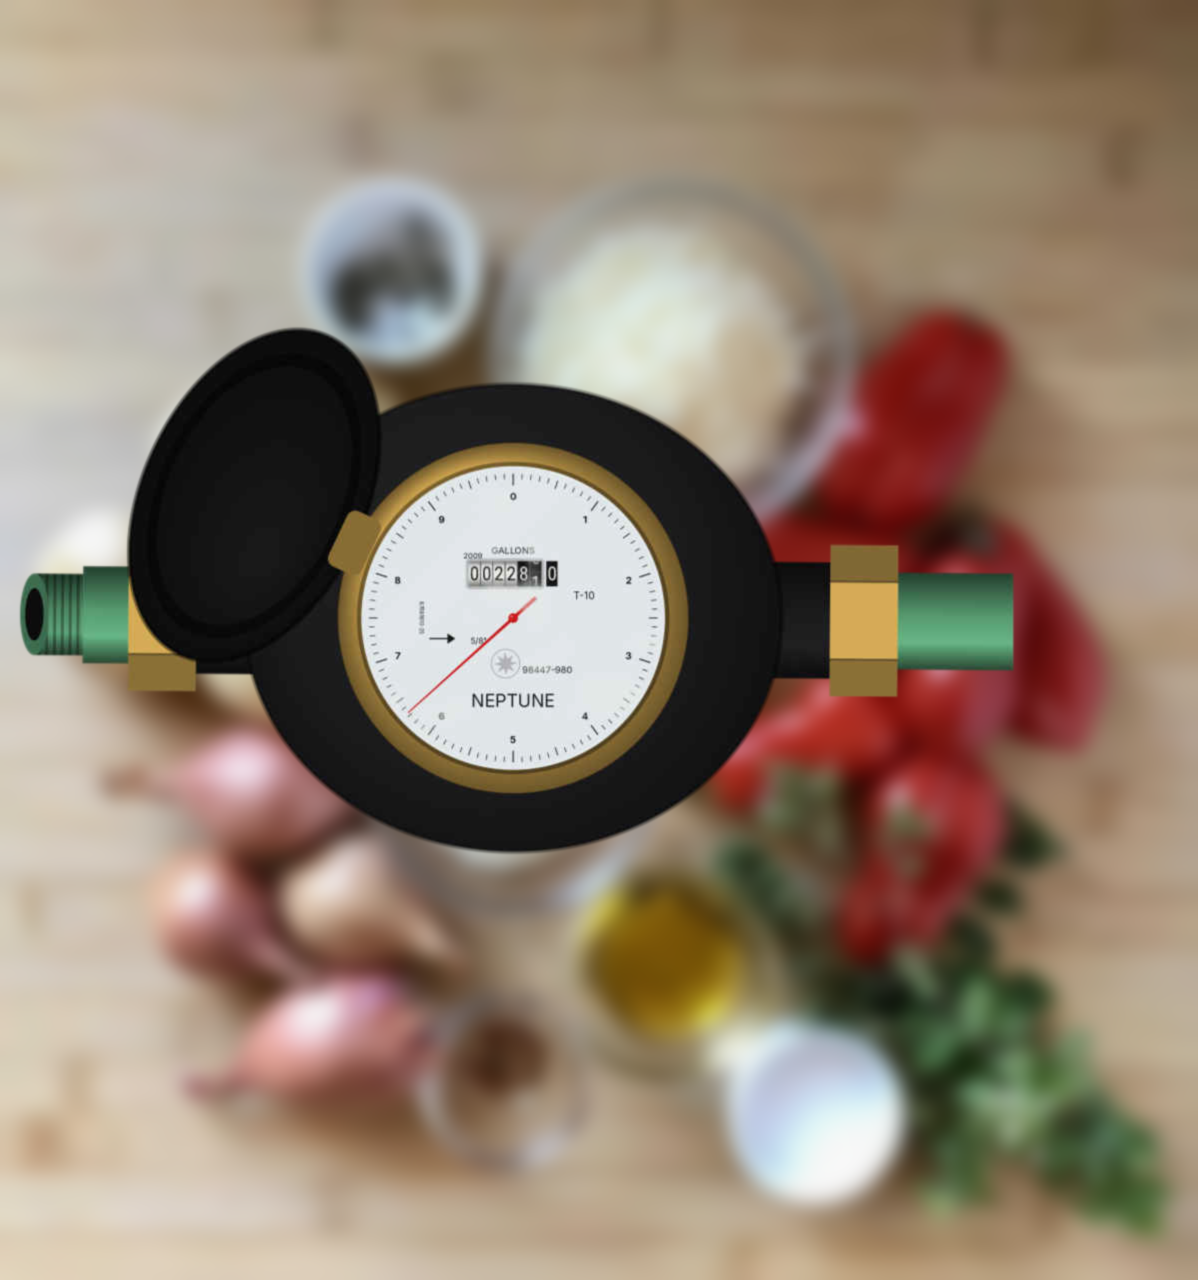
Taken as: 22806.3 gal
